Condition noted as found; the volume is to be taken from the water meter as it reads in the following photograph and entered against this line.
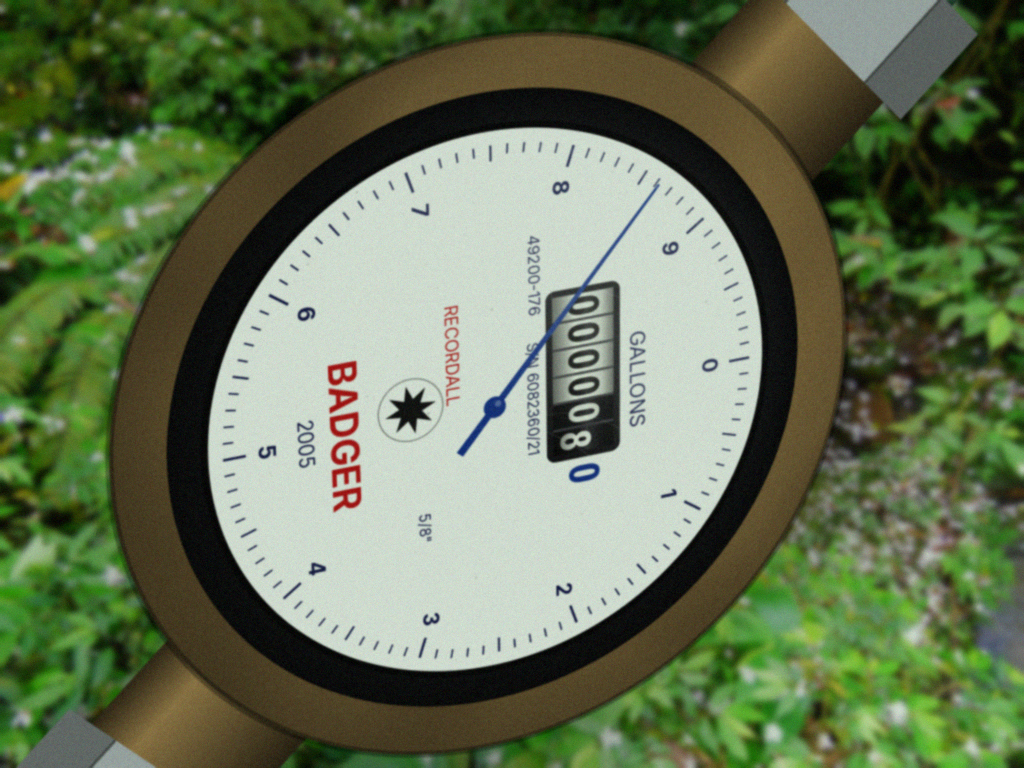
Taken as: 78.6 gal
